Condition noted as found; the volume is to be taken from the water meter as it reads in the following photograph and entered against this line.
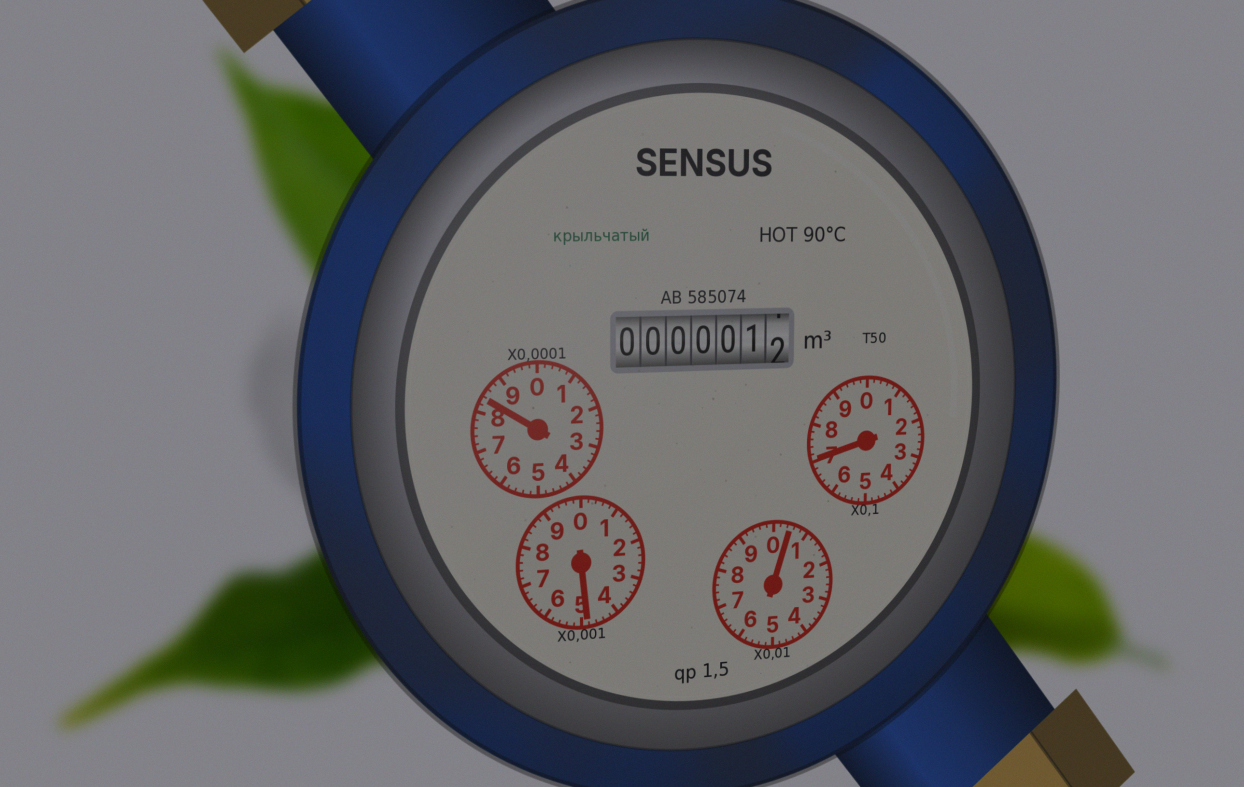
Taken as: 11.7048 m³
